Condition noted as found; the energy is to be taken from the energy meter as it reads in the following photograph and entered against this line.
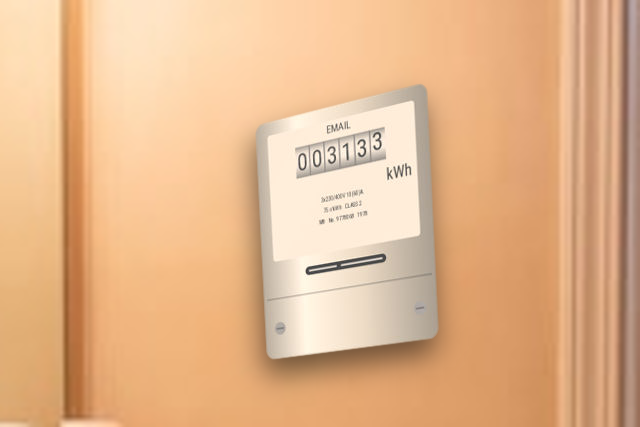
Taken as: 3133 kWh
